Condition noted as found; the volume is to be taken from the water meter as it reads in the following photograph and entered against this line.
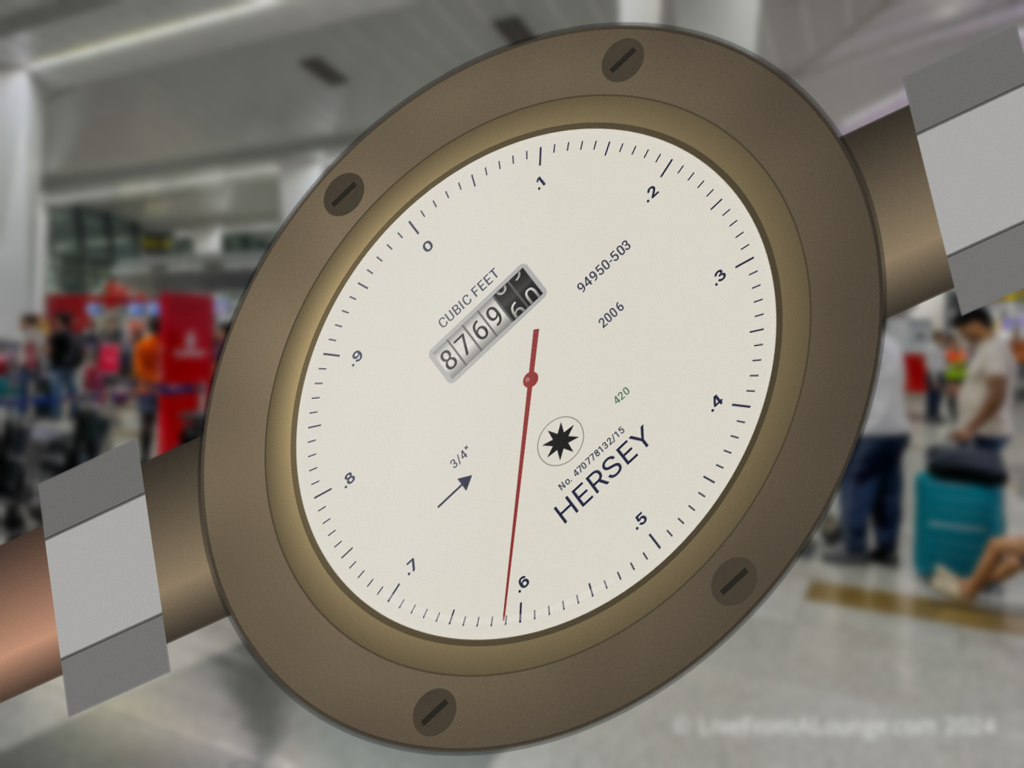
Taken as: 876959.61 ft³
